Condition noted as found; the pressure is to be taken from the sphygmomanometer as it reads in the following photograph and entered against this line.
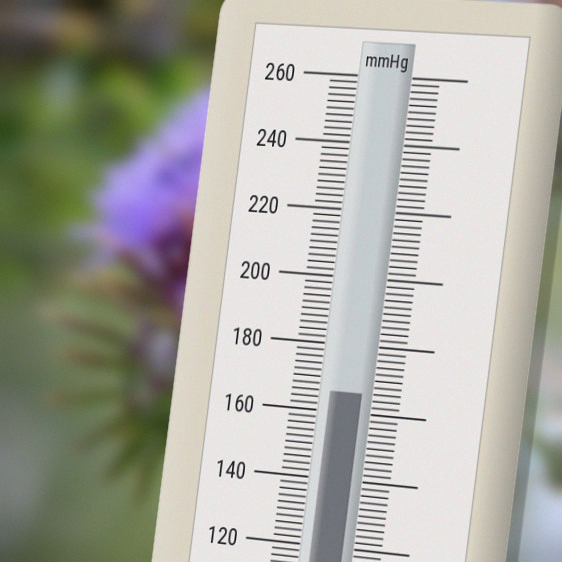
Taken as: 166 mmHg
